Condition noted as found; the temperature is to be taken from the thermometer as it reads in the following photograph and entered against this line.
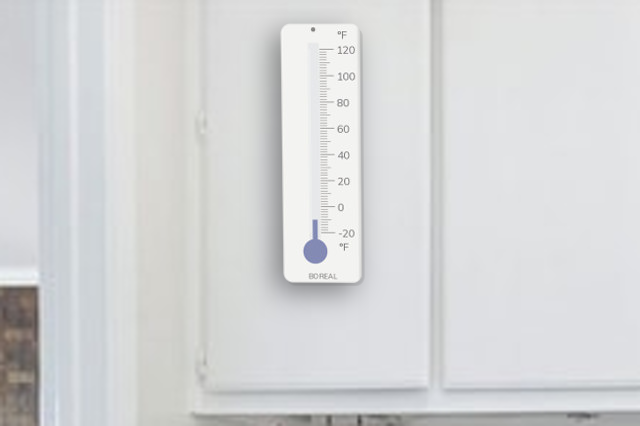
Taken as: -10 °F
